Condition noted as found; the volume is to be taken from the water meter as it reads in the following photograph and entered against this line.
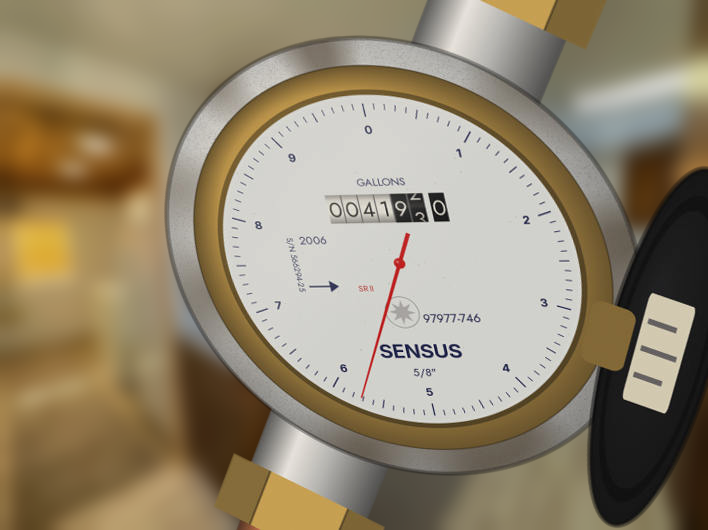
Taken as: 41925.7 gal
